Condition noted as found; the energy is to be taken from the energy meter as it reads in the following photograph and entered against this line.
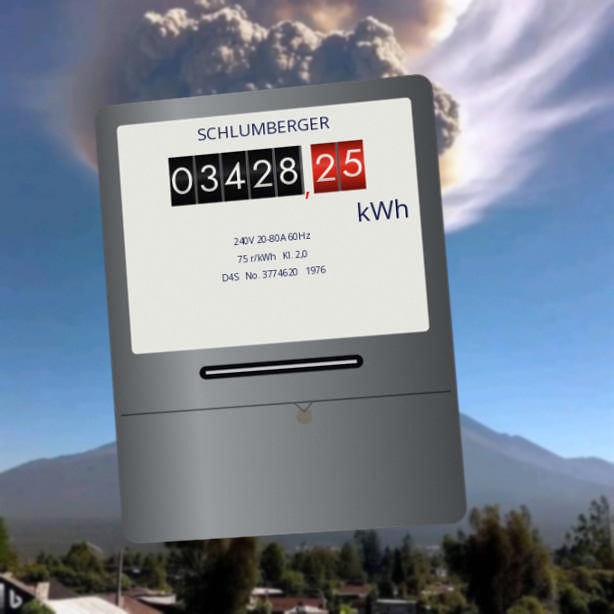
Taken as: 3428.25 kWh
